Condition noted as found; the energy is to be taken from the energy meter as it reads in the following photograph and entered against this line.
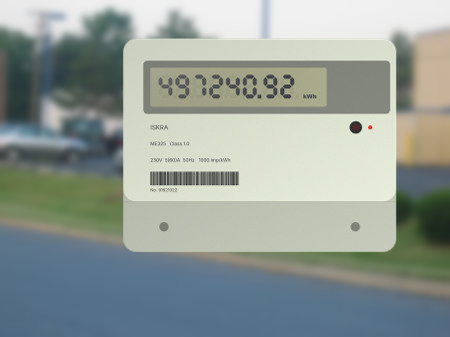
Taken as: 497240.92 kWh
